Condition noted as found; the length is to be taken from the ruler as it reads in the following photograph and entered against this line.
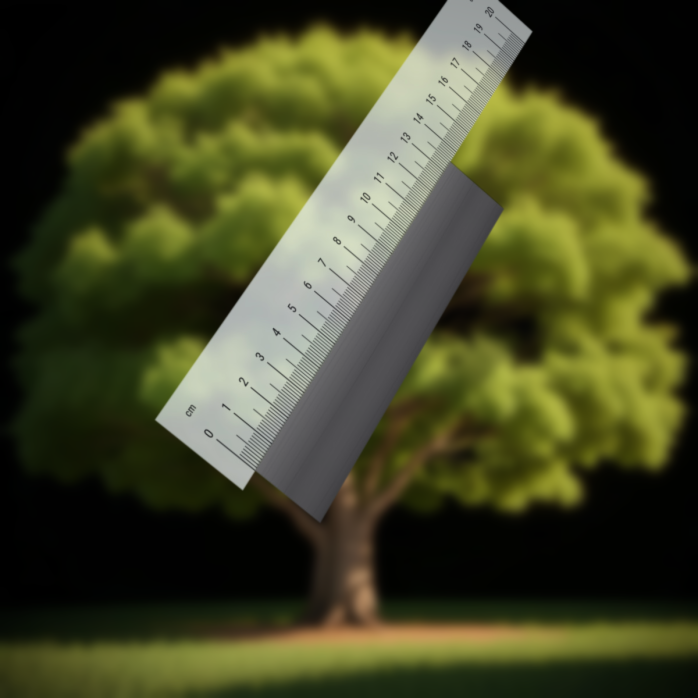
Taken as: 13.5 cm
